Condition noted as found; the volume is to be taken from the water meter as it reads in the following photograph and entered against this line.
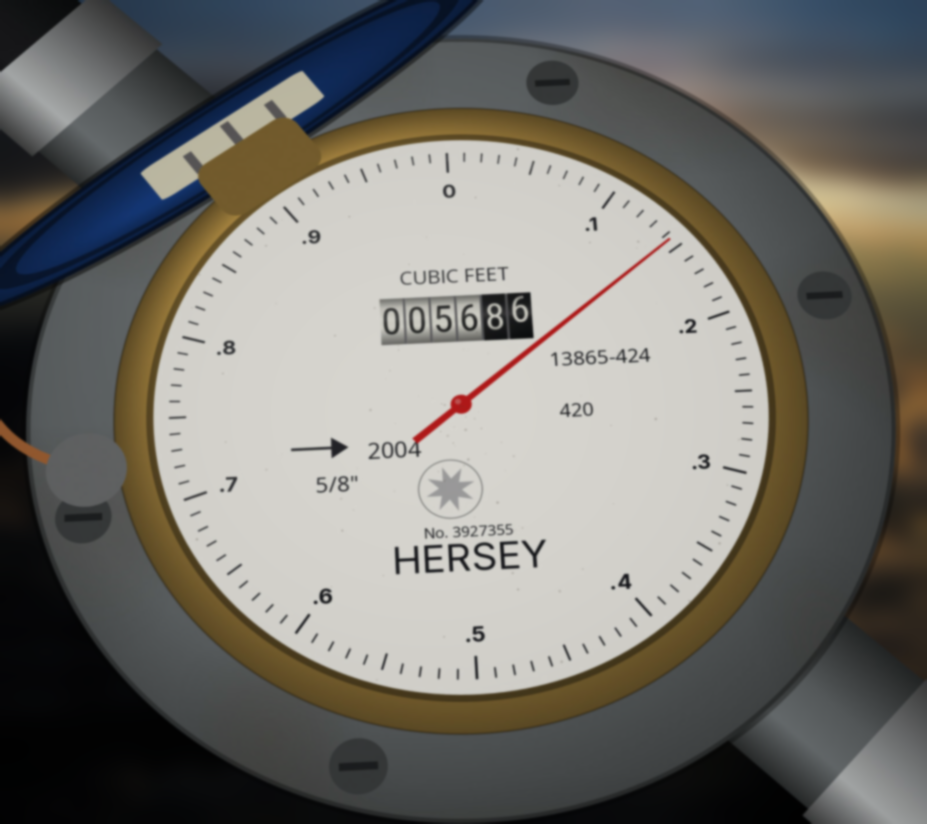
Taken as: 5686.14 ft³
